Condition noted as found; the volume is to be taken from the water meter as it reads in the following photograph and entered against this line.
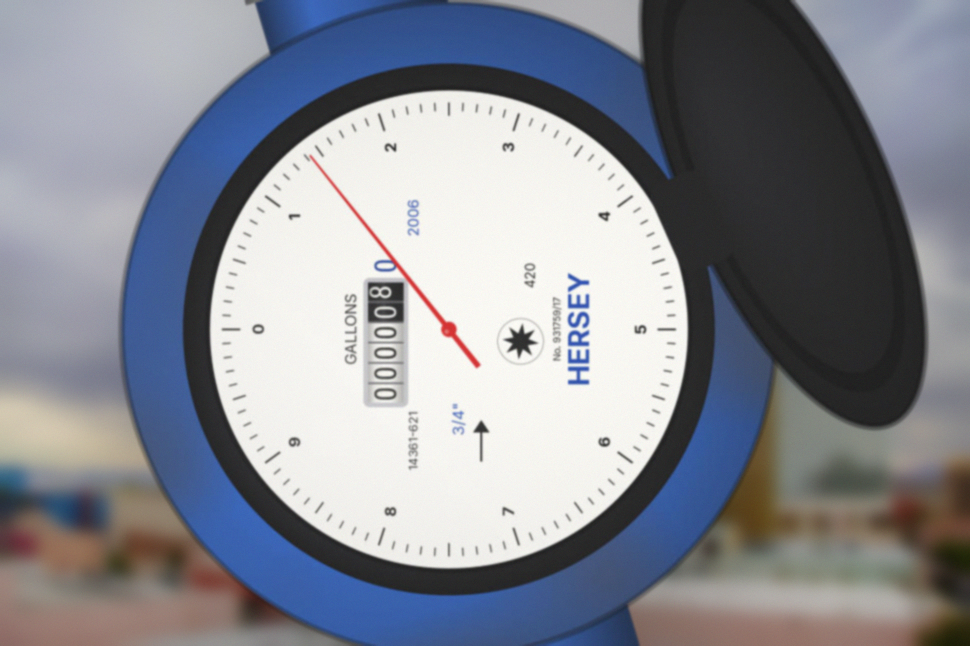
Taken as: 81.4 gal
